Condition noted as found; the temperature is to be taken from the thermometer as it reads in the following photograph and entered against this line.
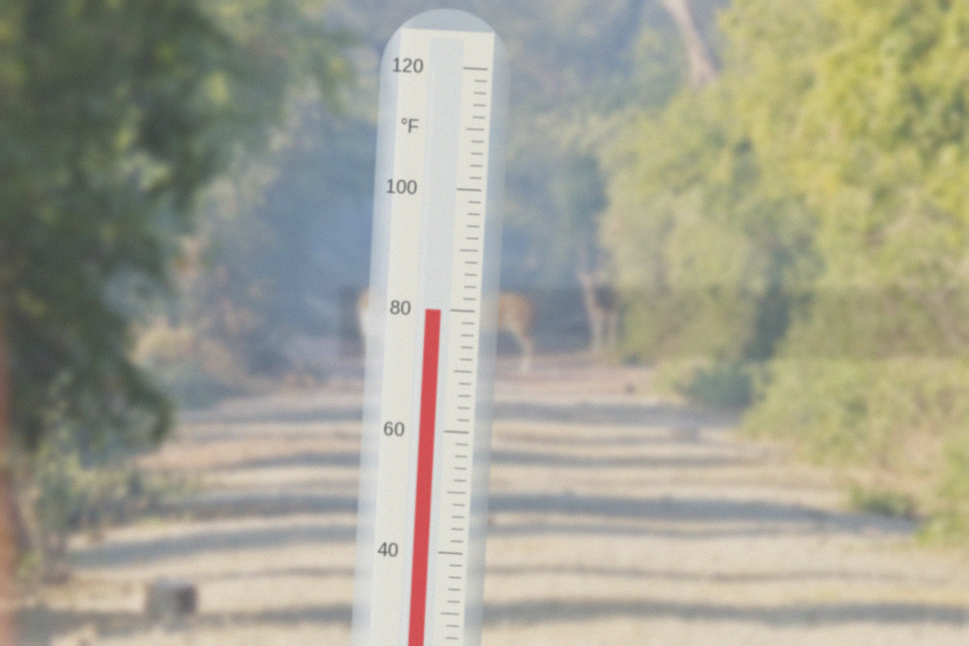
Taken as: 80 °F
